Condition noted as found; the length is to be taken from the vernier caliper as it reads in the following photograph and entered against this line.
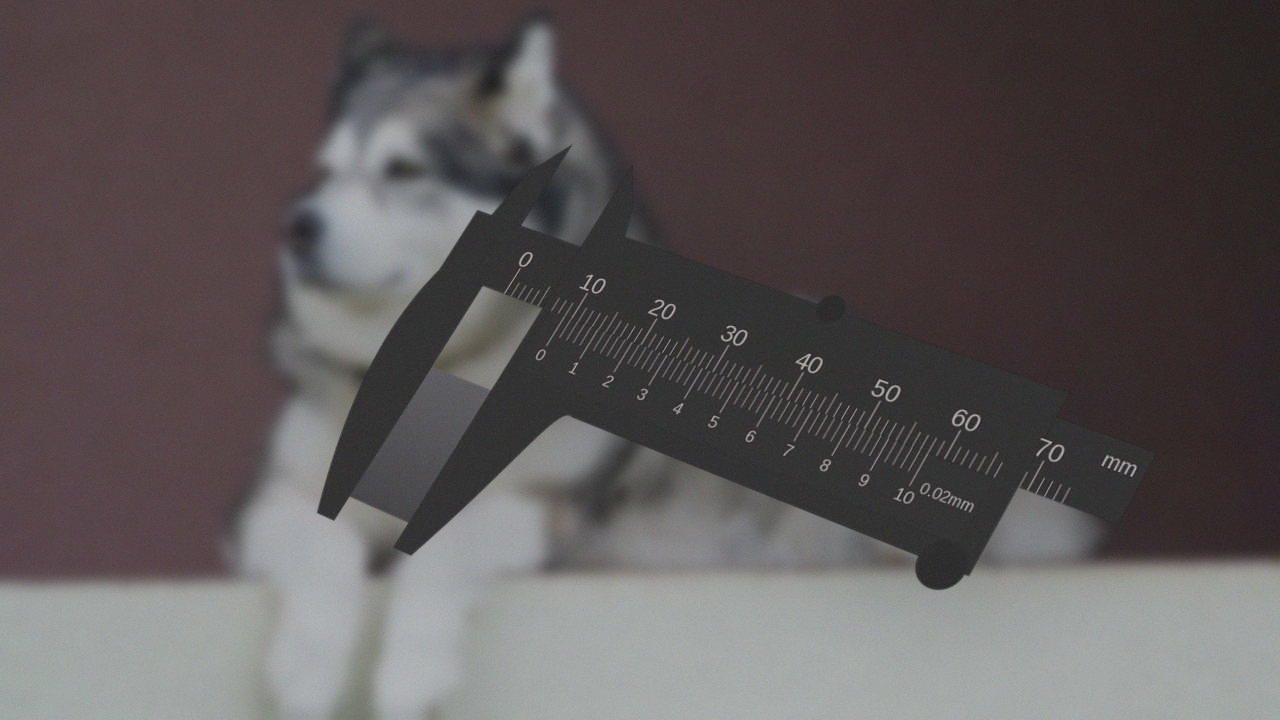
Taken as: 9.0 mm
